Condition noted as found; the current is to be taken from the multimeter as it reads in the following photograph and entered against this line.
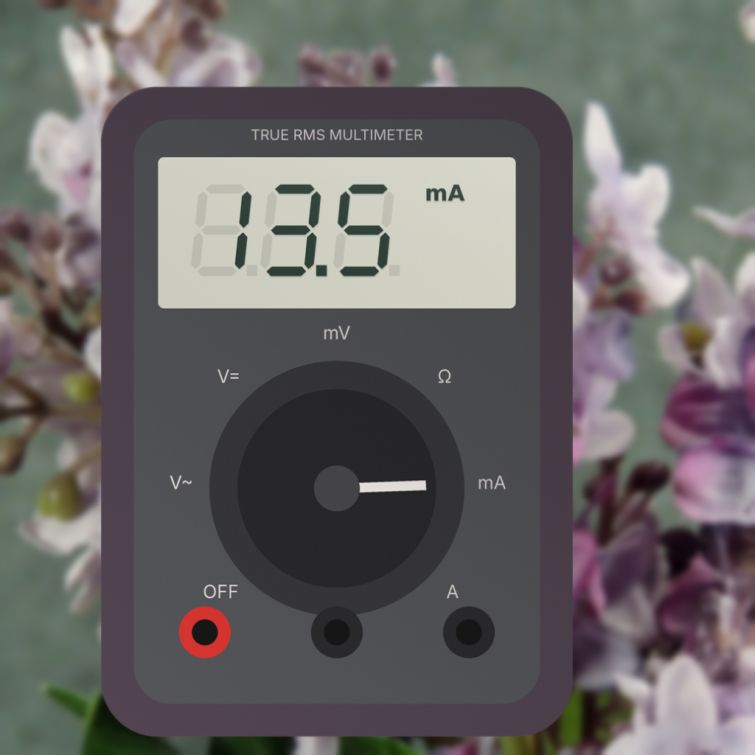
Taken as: 13.5 mA
